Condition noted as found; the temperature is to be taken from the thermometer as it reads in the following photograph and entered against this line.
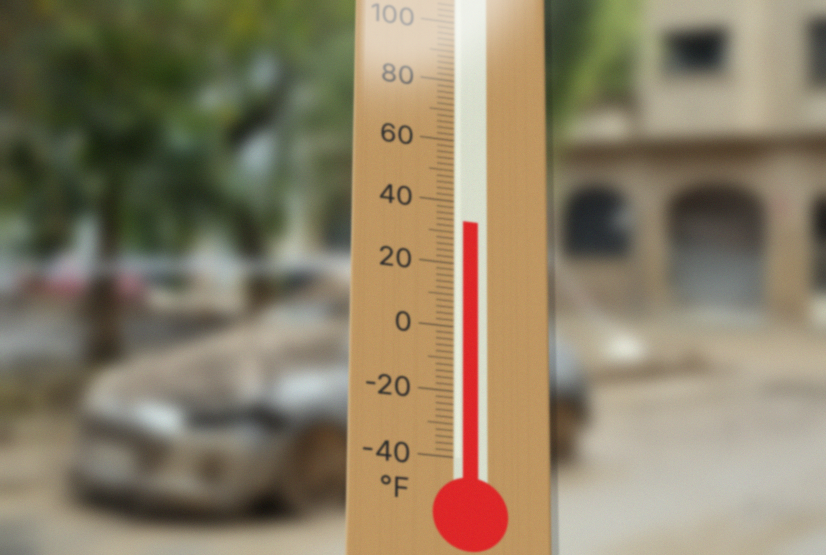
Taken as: 34 °F
